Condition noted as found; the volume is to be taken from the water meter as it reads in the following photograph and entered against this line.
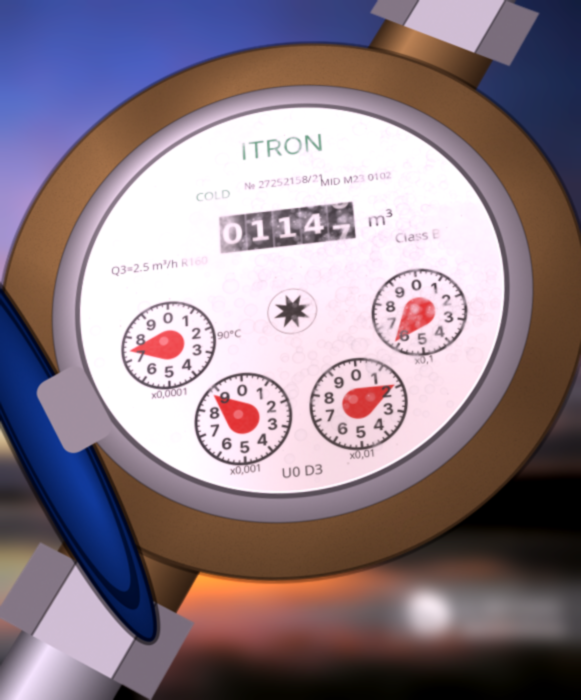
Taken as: 1146.6187 m³
